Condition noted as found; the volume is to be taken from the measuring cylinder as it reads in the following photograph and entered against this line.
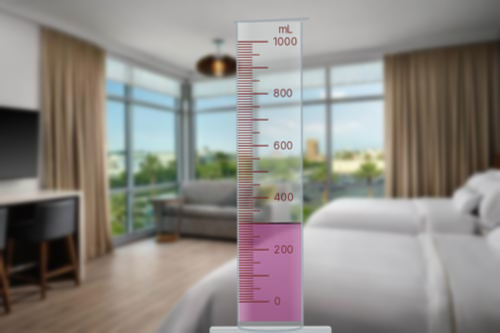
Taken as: 300 mL
